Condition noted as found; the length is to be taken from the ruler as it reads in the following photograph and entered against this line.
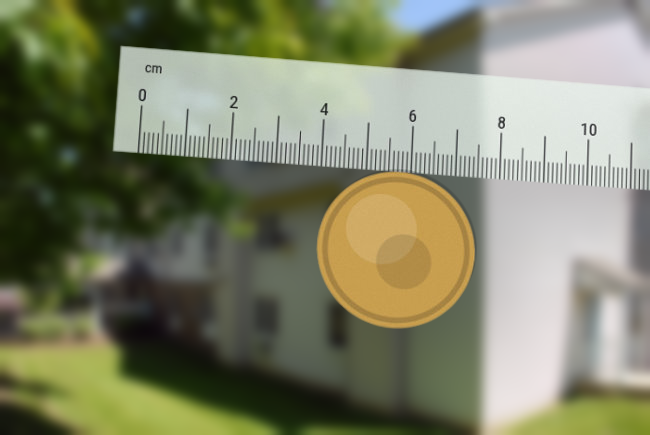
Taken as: 3.5 cm
